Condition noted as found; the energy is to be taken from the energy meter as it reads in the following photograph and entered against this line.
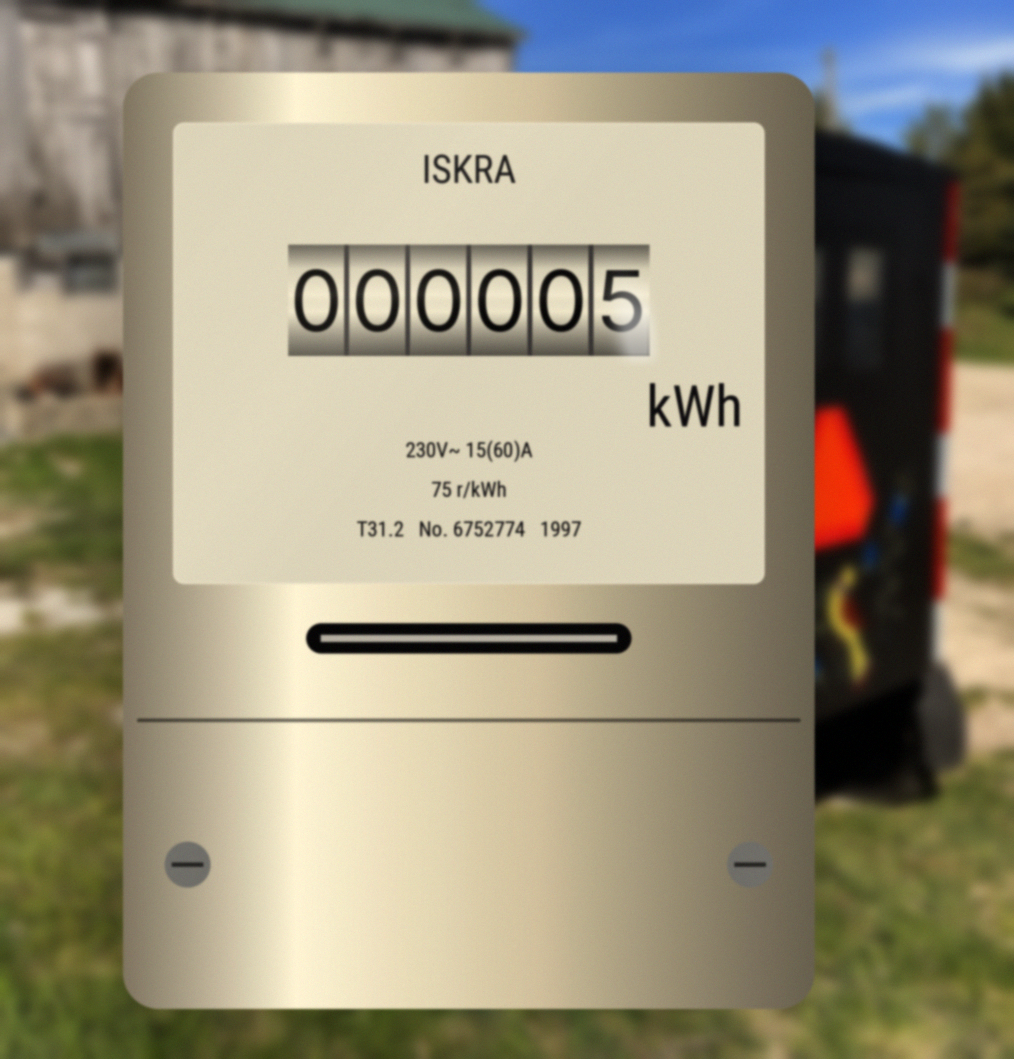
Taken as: 5 kWh
